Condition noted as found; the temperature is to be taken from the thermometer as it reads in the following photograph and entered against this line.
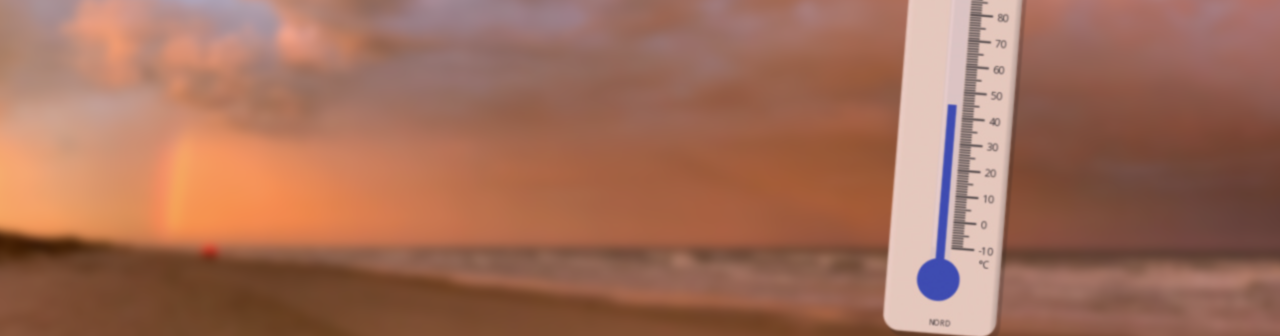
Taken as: 45 °C
